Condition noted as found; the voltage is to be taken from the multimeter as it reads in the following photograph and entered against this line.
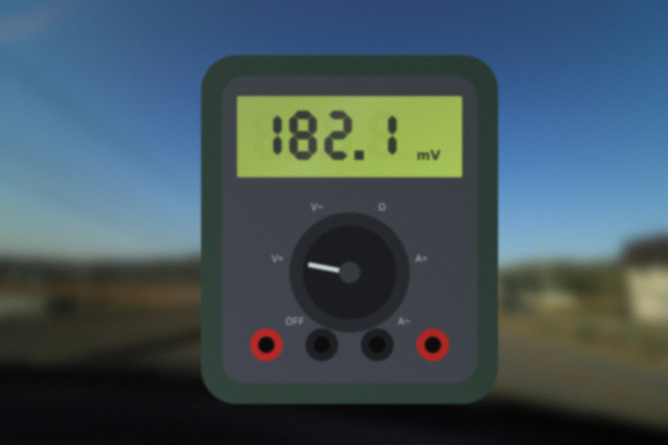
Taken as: 182.1 mV
